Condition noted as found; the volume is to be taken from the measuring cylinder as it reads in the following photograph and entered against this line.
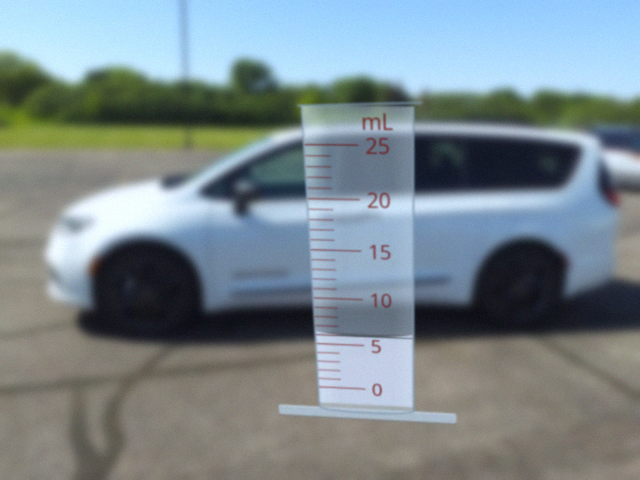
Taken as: 6 mL
